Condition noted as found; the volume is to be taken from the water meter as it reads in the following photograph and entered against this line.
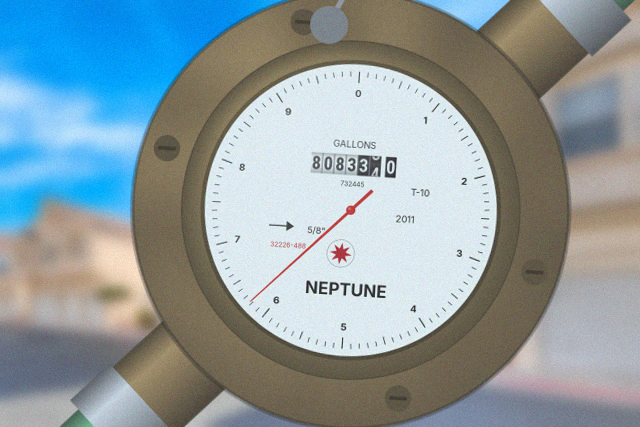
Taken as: 8083336.2 gal
